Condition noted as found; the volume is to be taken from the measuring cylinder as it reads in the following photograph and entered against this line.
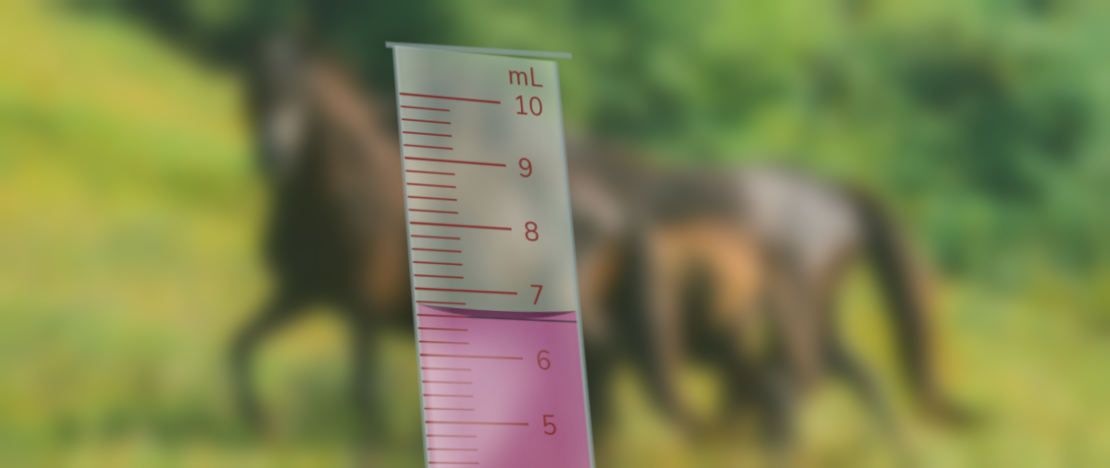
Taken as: 6.6 mL
